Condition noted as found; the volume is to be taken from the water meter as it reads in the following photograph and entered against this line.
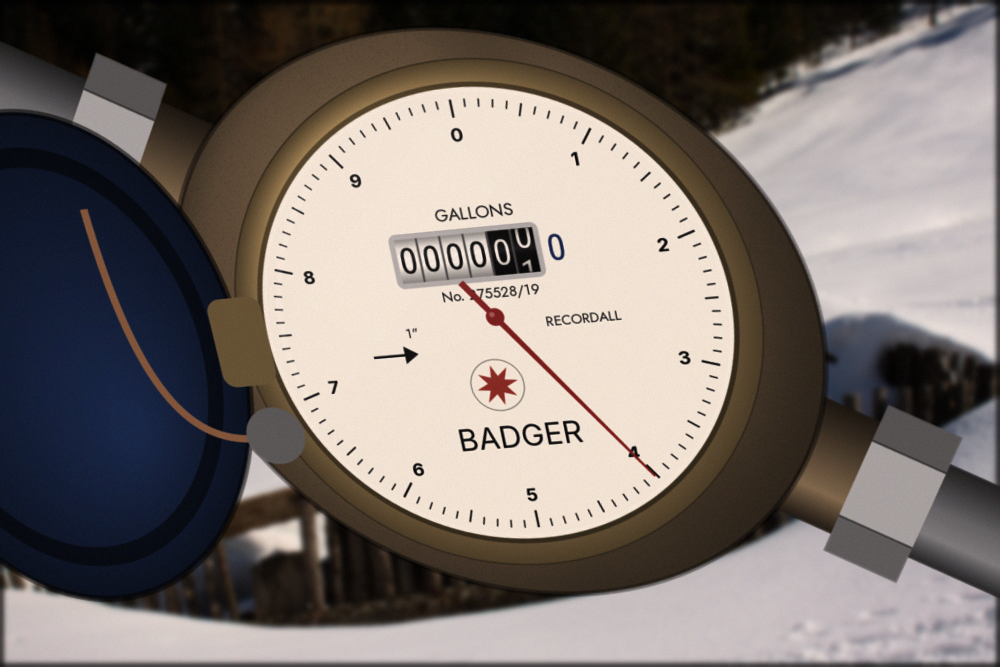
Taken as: 4.0 gal
